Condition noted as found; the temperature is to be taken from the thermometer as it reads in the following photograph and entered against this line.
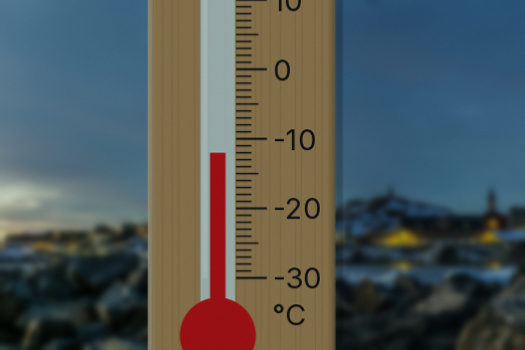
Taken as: -12 °C
